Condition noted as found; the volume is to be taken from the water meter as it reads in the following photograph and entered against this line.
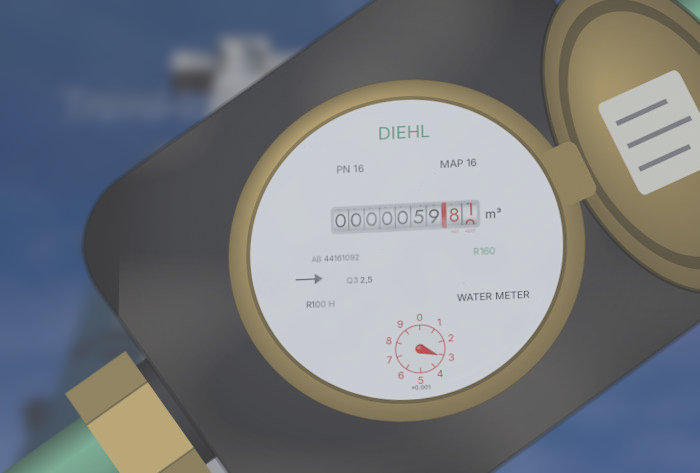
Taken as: 59.813 m³
